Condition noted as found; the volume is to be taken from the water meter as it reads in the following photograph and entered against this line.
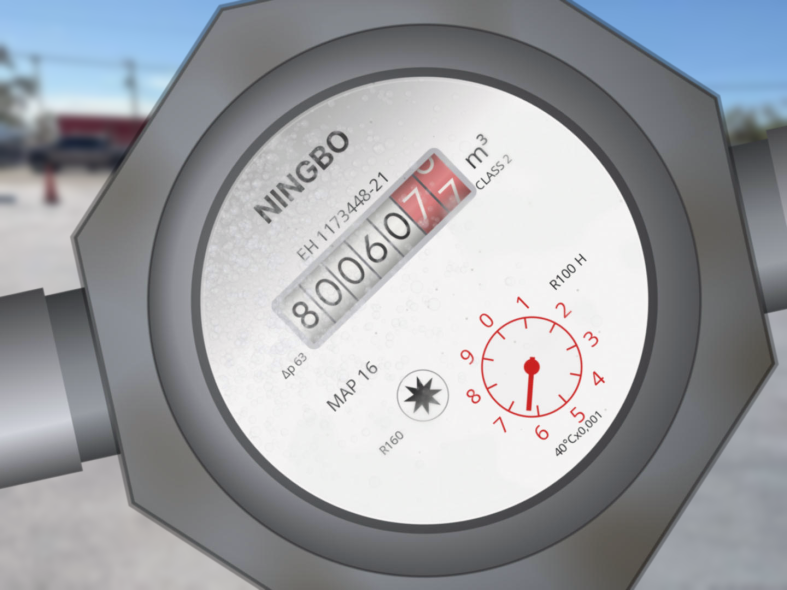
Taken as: 80060.766 m³
